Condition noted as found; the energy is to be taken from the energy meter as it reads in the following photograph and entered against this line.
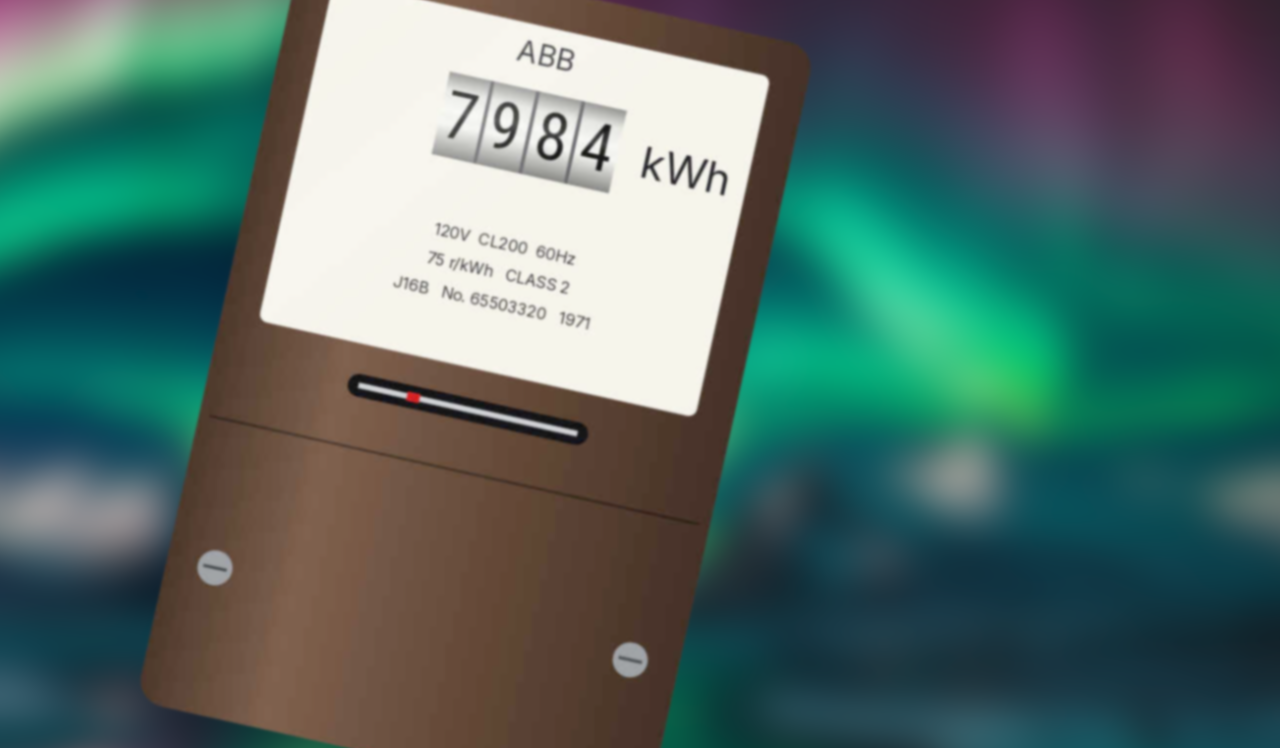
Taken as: 7984 kWh
